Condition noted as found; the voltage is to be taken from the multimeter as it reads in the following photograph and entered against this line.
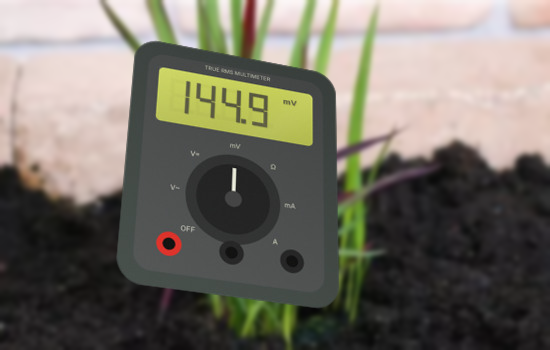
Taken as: 144.9 mV
